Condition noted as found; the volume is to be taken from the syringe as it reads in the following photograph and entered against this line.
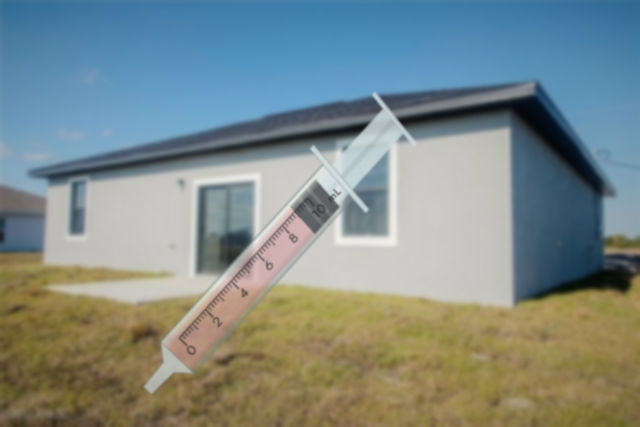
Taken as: 9 mL
